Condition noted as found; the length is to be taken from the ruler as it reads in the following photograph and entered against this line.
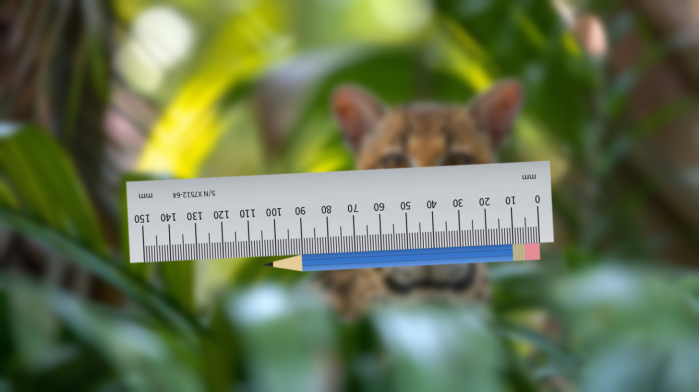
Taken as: 105 mm
